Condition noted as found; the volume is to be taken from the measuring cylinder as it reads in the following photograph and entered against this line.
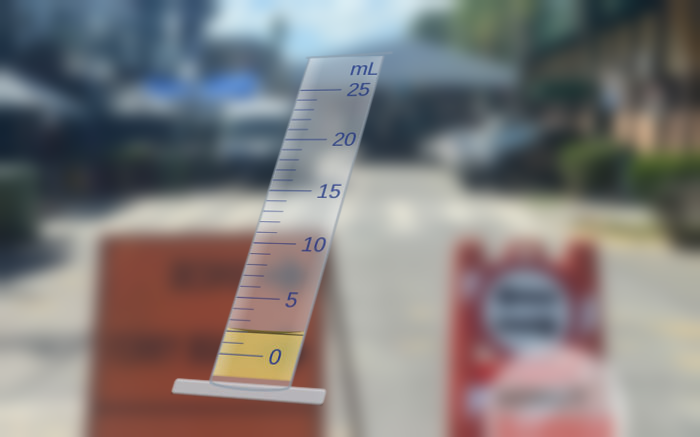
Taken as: 2 mL
